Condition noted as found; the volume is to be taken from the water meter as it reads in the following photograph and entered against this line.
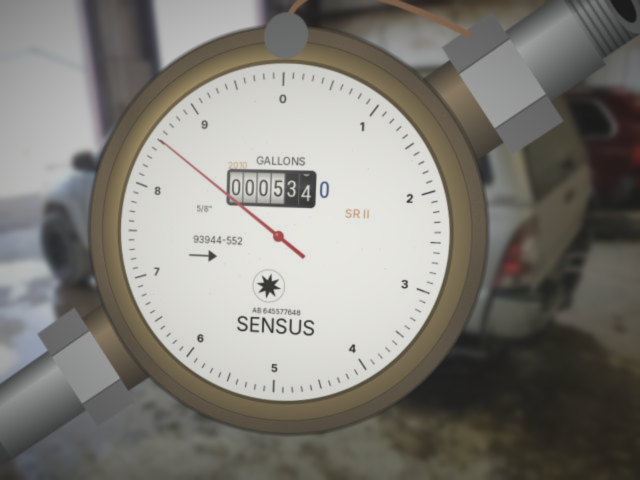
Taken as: 5338.5 gal
